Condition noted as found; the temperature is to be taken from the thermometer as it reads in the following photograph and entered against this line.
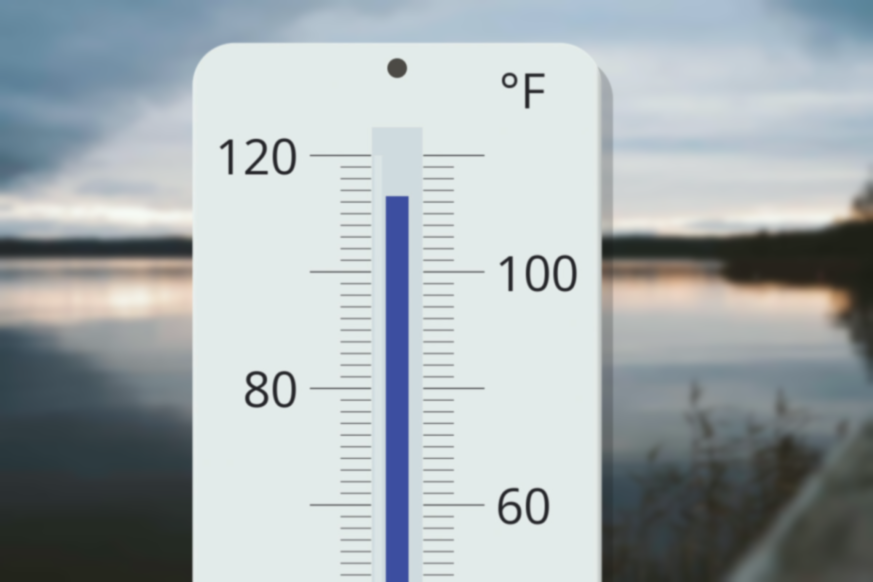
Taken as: 113 °F
